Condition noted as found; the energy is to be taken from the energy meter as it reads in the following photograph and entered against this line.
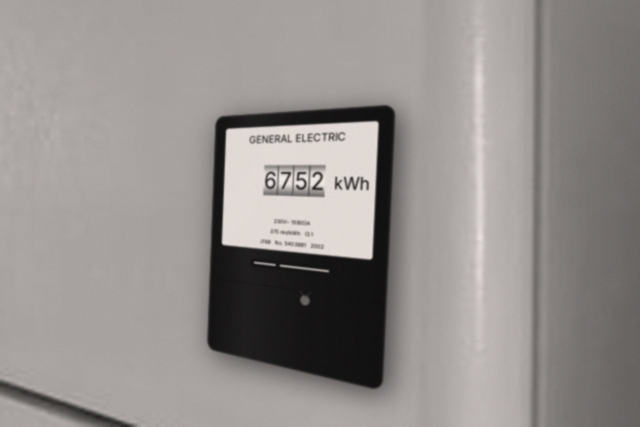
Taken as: 6752 kWh
